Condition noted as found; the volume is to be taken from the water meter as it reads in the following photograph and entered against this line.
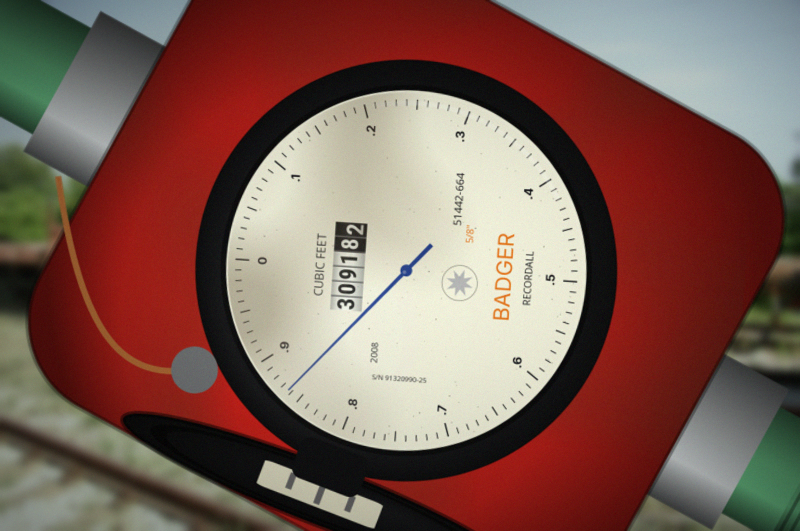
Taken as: 309181.86 ft³
